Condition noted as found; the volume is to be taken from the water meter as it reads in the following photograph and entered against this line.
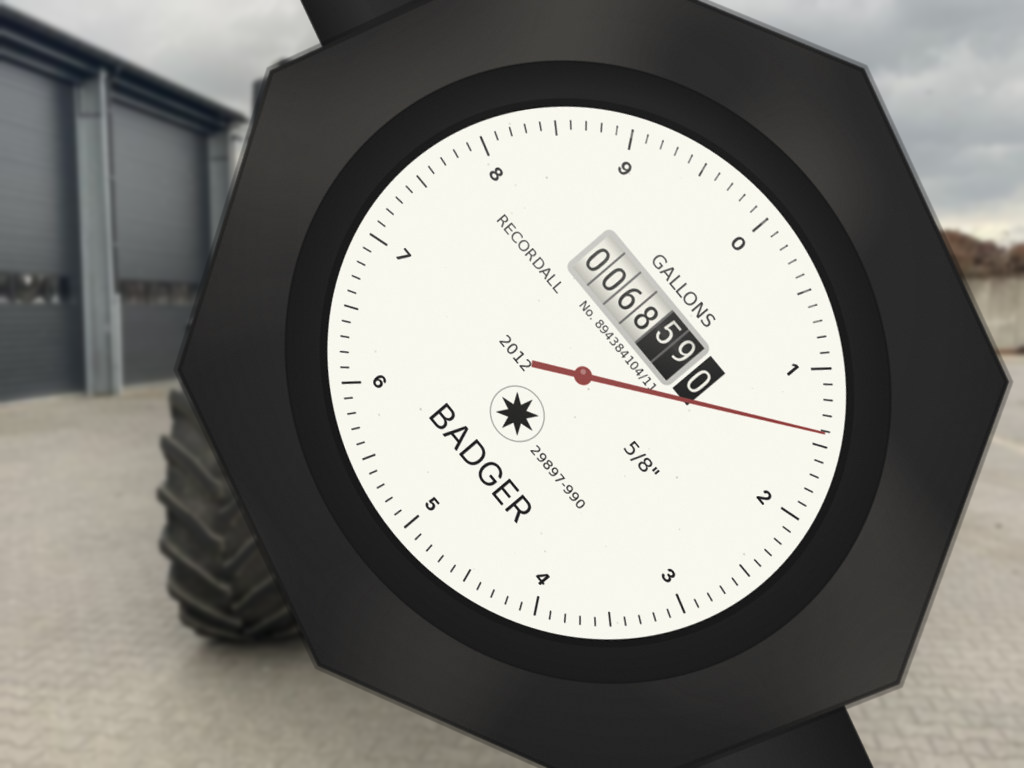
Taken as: 68591.4 gal
